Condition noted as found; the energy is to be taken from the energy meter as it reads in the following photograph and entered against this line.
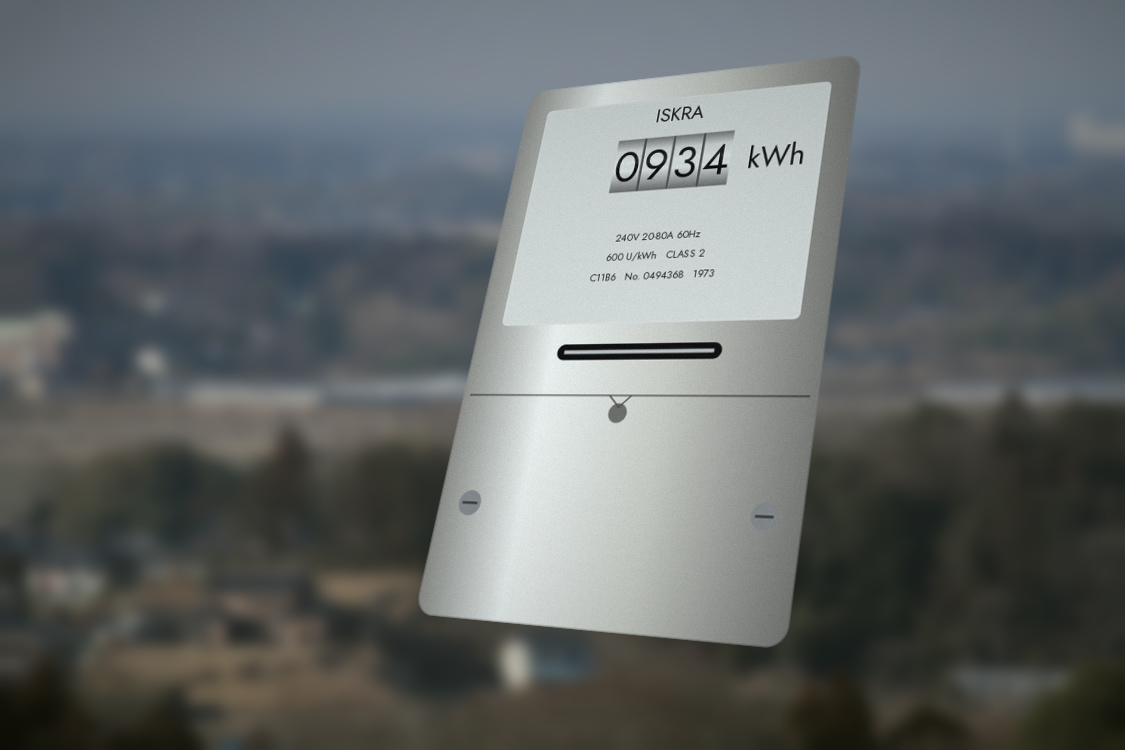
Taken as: 934 kWh
